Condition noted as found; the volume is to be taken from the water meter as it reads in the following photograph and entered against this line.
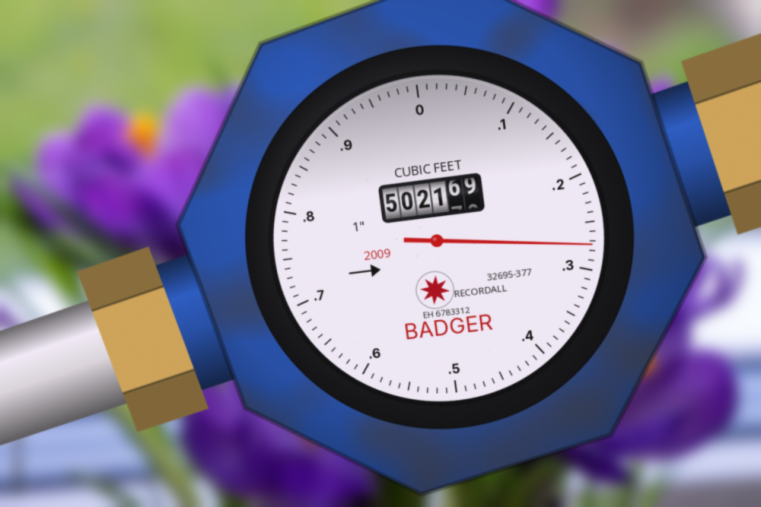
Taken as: 502169.27 ft³
